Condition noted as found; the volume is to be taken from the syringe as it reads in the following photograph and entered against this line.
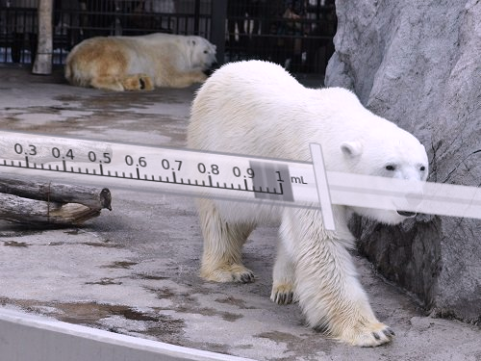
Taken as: 0.92 mL
